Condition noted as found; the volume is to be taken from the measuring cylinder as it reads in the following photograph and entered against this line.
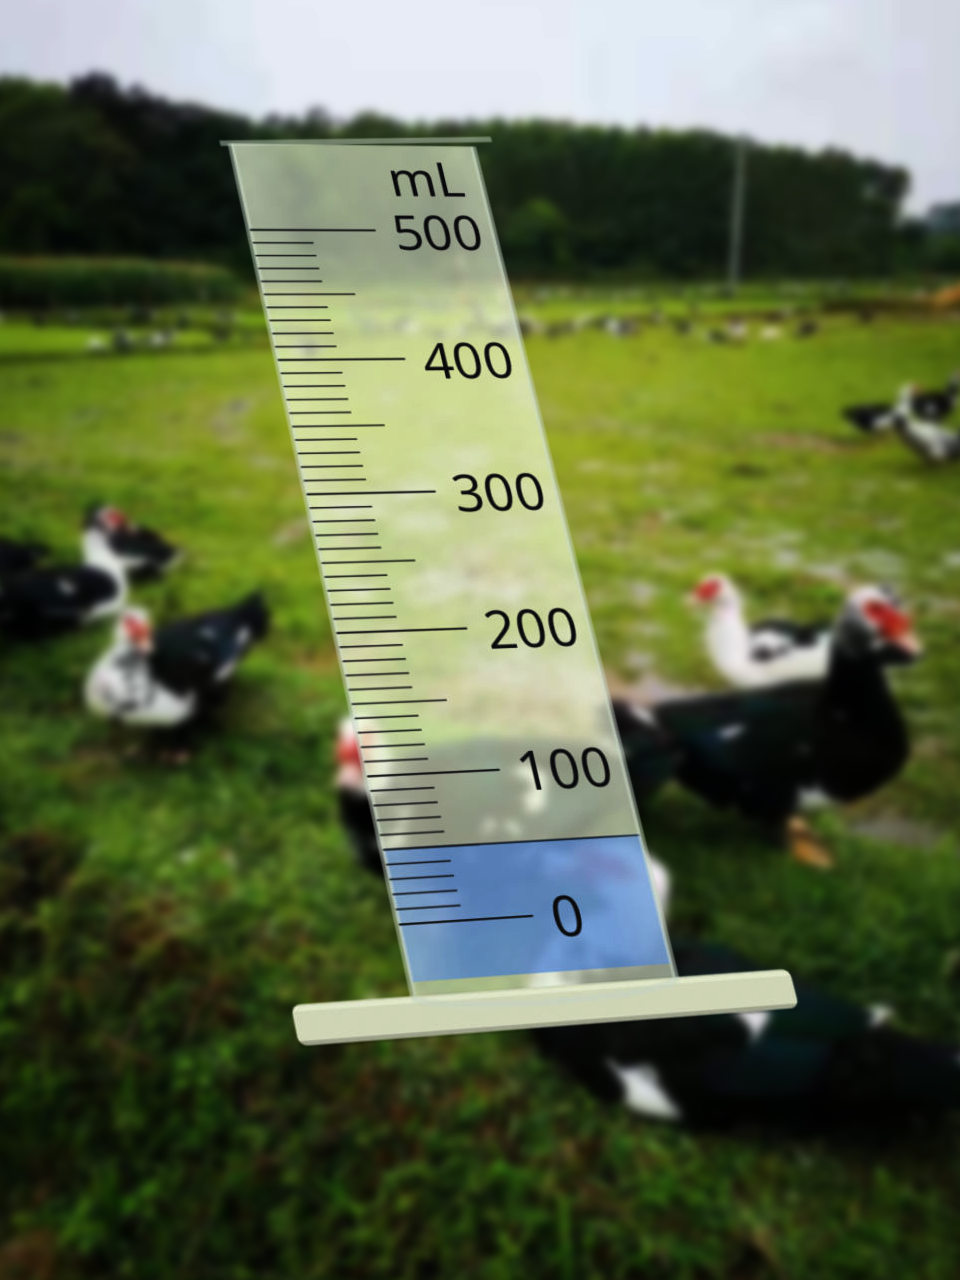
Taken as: 50 mL
